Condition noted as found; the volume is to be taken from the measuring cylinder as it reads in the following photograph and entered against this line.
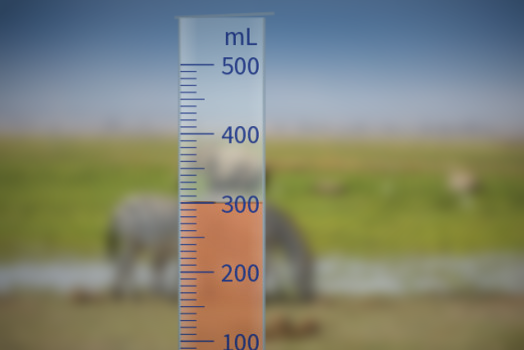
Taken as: 300 mL
